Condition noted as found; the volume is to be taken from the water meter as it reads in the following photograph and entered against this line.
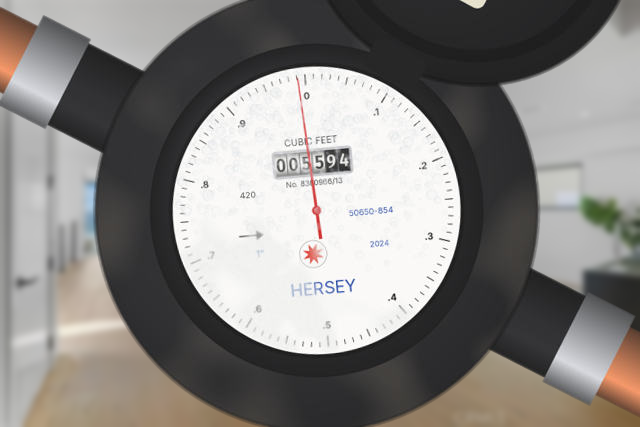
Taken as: 5593.99 ft³
